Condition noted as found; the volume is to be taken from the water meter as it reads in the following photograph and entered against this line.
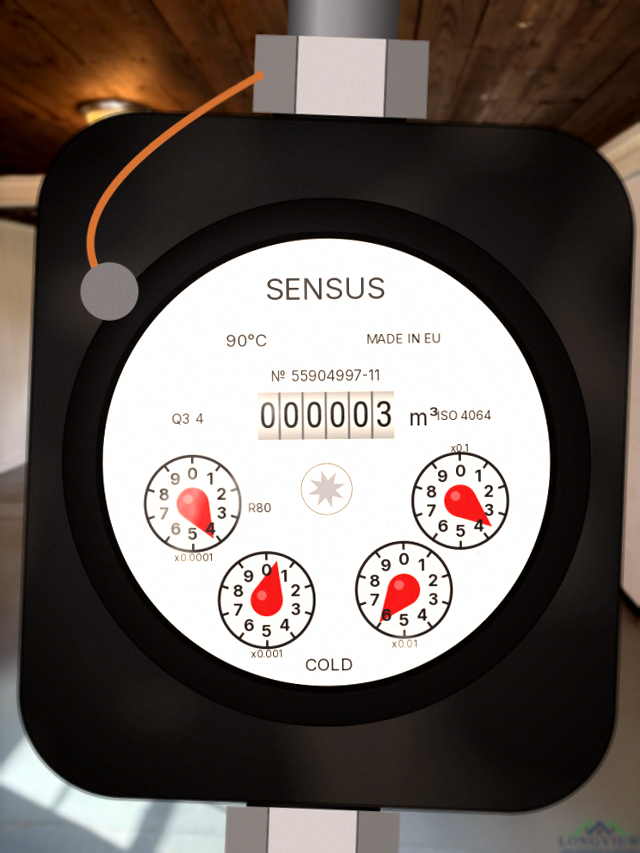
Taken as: 3.3604 m³
